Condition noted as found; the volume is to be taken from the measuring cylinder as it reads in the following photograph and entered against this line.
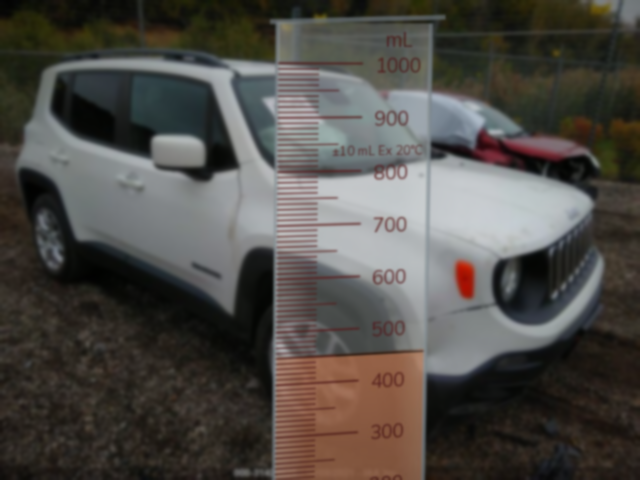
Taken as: 450 mL
